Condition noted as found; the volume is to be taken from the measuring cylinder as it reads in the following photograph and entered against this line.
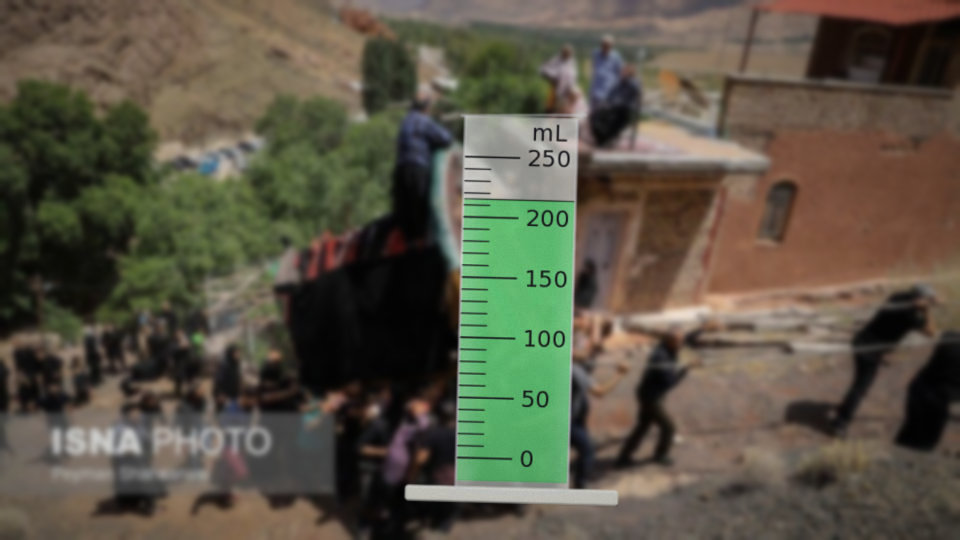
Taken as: 215 mL
